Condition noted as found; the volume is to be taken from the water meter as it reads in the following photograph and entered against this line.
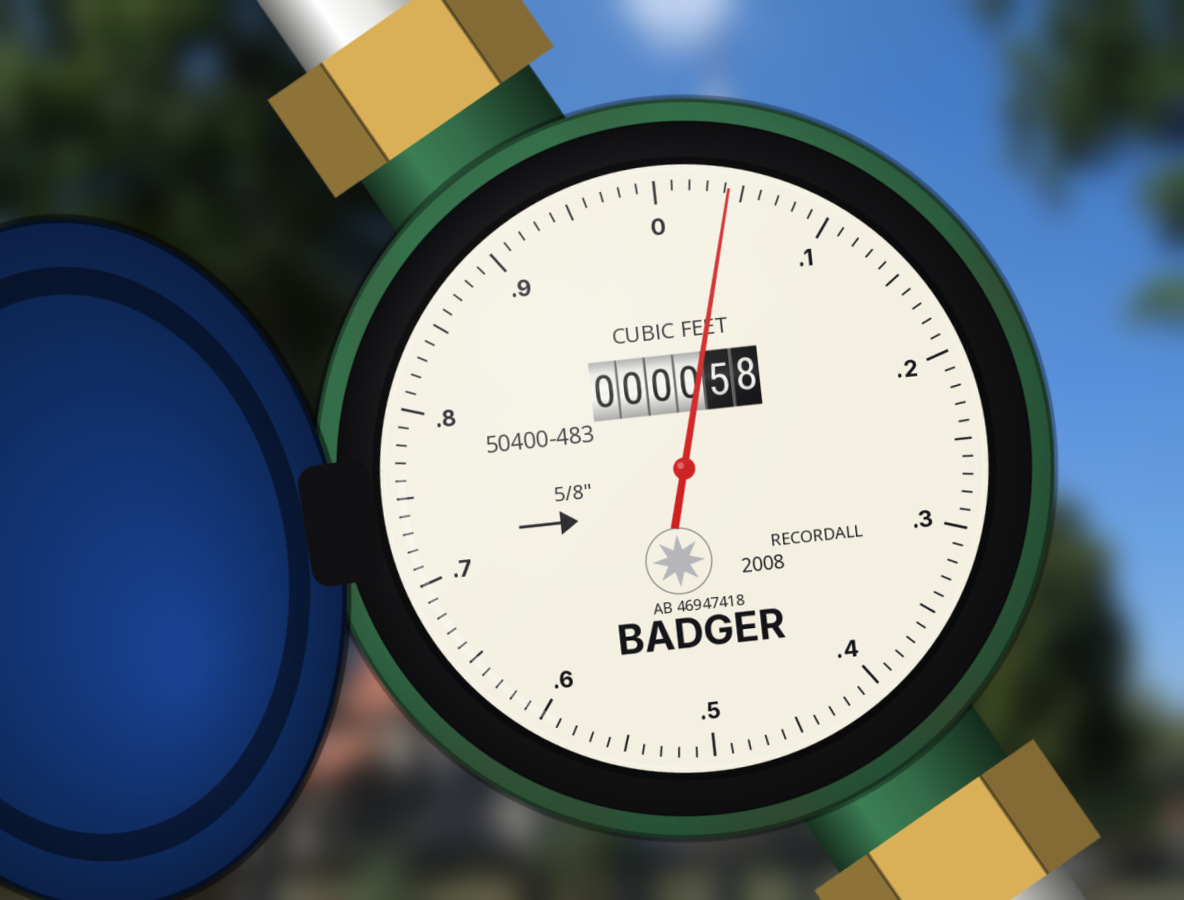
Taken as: 58.04 ft³
